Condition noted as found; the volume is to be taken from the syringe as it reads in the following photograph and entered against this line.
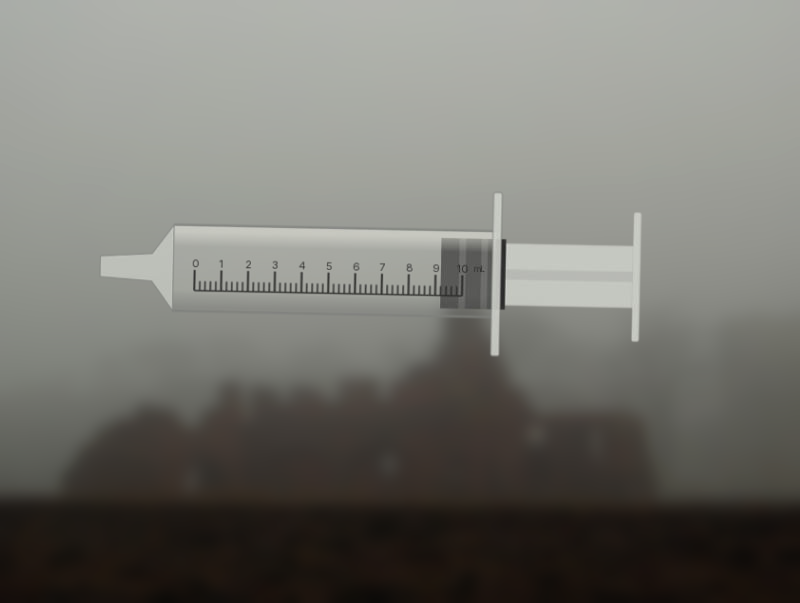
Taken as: 9.2 mL
